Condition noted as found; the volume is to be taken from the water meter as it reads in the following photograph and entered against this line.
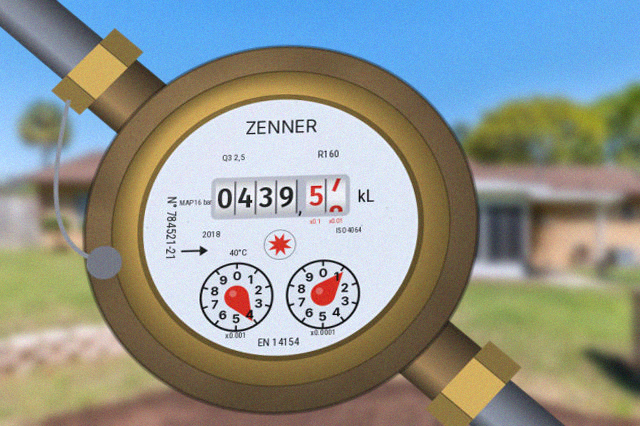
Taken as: 439.5741 kL
